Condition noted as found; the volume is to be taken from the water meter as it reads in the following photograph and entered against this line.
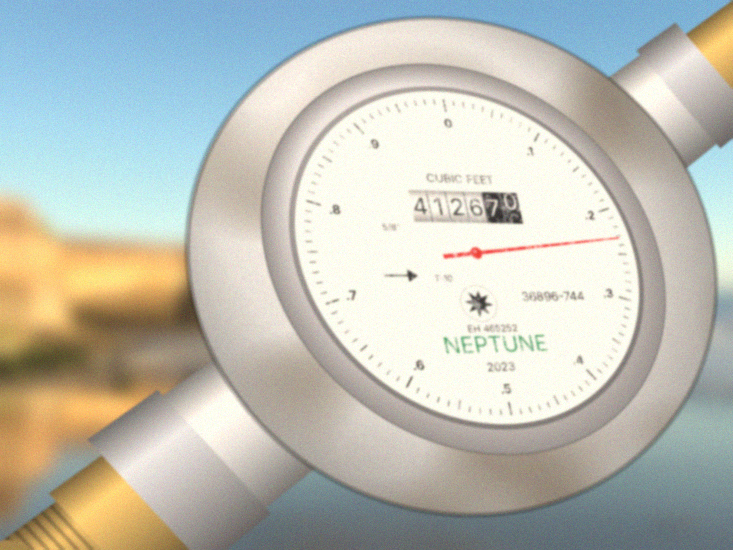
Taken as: 412670.23 ft³
